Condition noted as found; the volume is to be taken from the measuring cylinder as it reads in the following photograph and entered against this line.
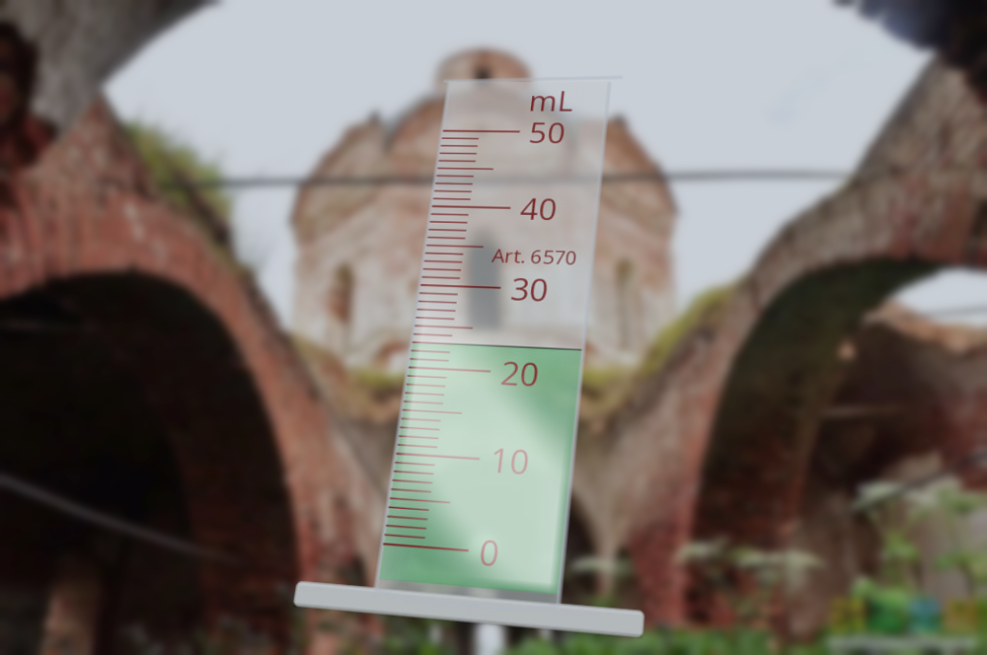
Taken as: 23 mL
